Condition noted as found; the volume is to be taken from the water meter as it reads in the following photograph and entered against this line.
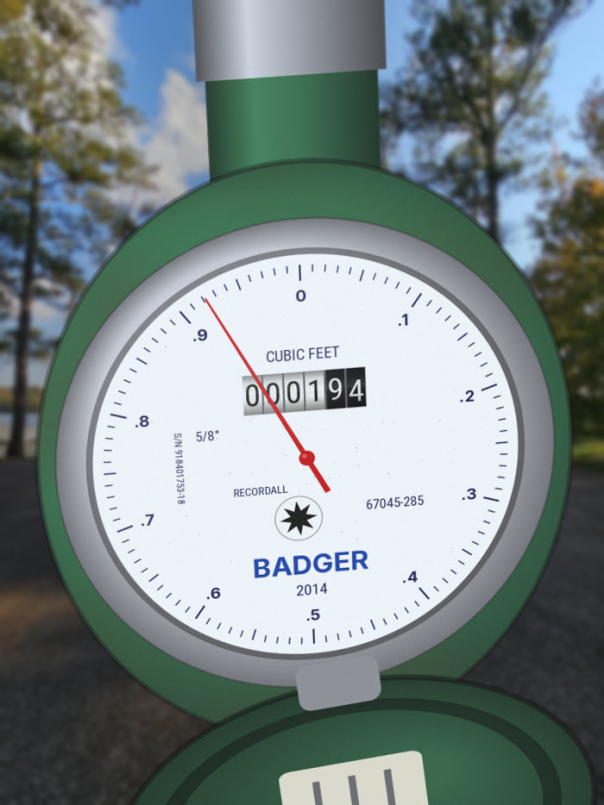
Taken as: 193.92 ft³
